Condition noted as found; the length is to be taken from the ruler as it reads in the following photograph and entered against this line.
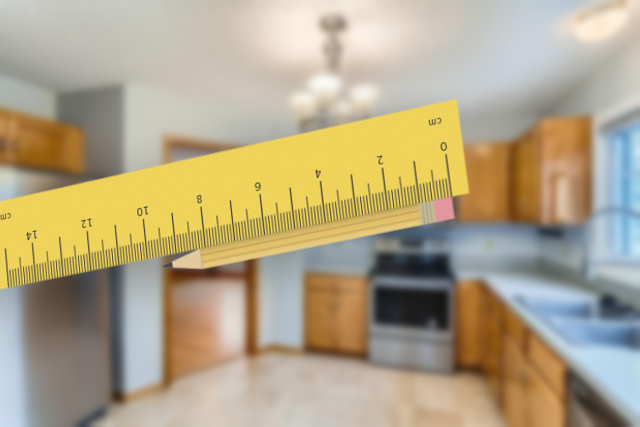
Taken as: 9.5 cm
